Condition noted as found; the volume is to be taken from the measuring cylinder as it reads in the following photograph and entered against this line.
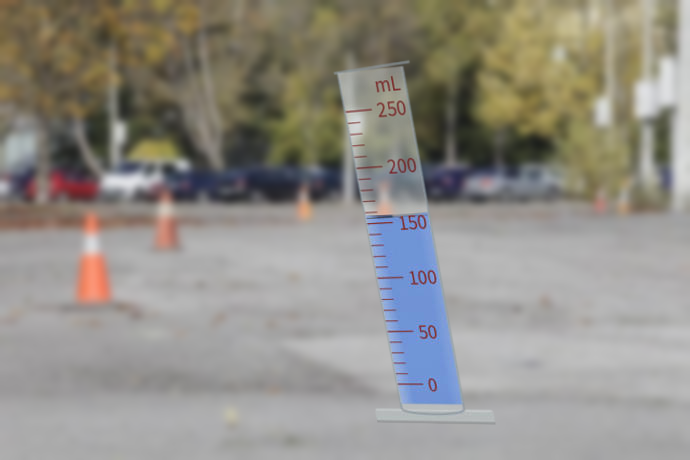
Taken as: 155 mL
